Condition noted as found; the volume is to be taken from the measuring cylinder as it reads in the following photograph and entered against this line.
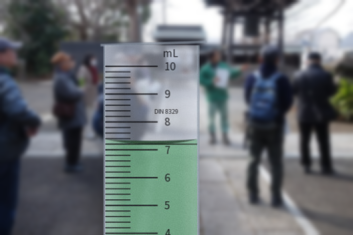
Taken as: 7.2 mL
